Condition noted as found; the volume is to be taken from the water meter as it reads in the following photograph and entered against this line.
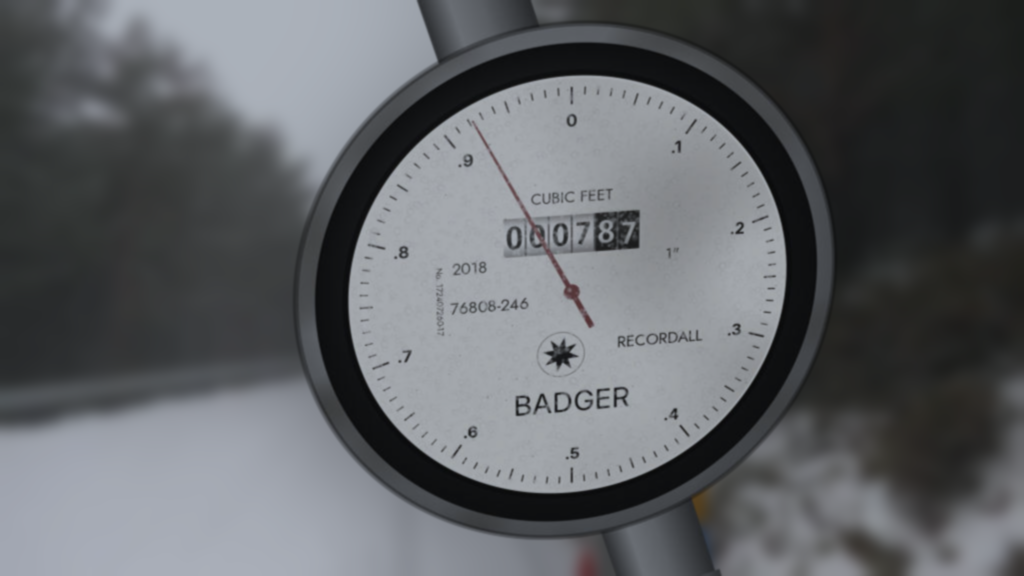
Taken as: 786.92 ft³
